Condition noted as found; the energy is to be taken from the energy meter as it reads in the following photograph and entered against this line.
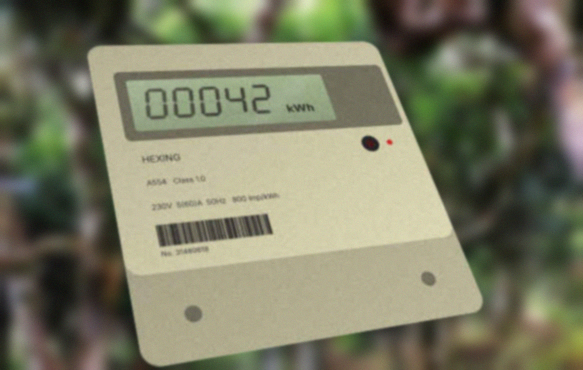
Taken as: 42 kWh
